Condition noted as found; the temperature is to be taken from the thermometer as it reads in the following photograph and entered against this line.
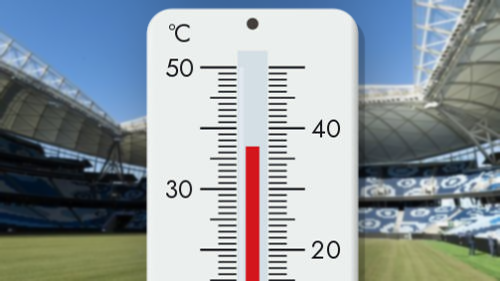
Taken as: 37 °C
